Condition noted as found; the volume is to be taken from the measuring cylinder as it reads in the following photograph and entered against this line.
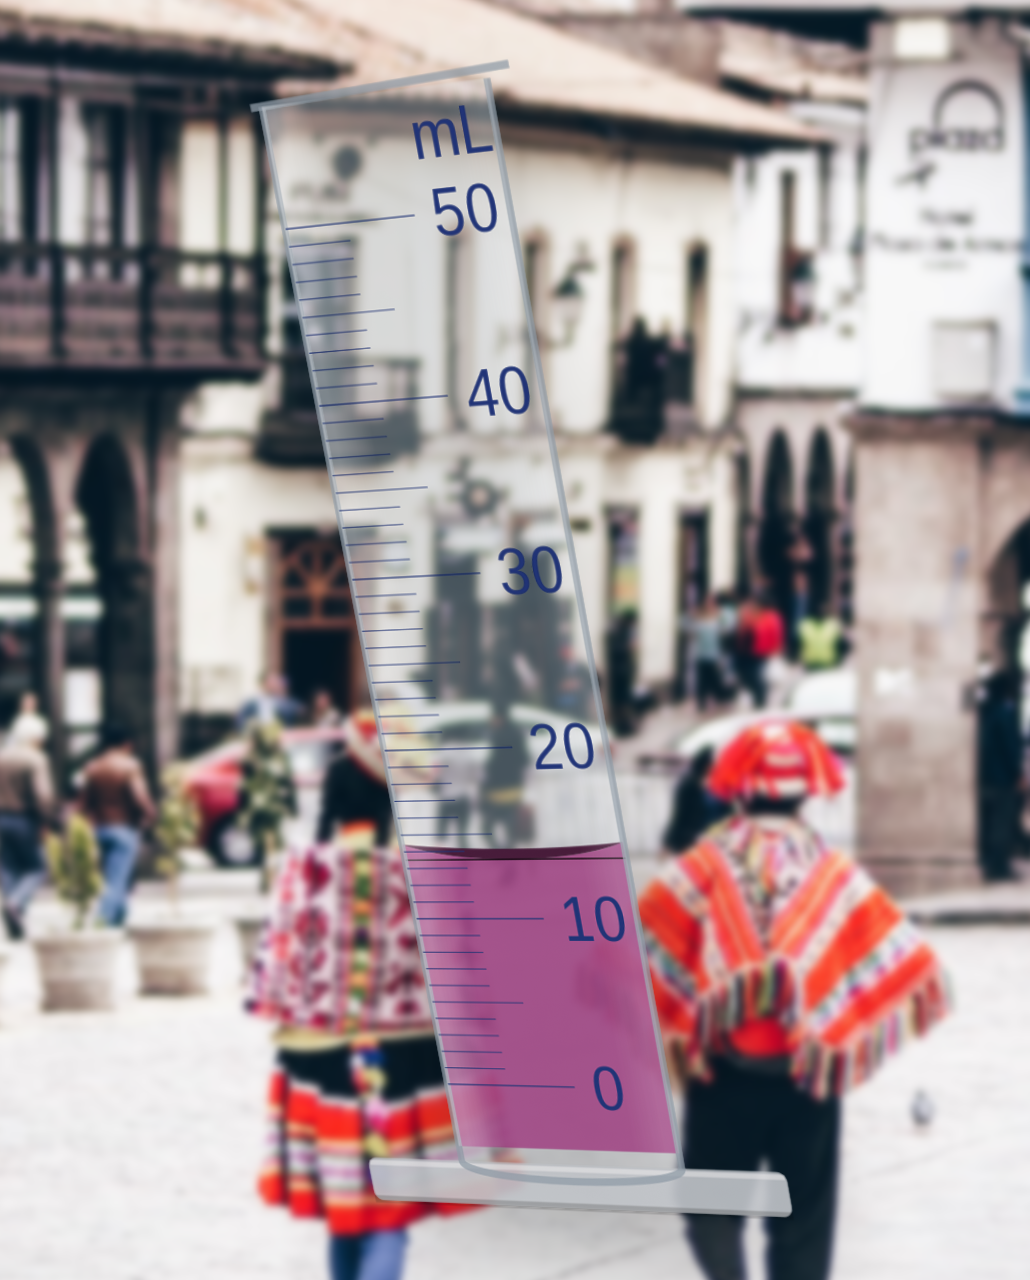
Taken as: 13.5 mL
